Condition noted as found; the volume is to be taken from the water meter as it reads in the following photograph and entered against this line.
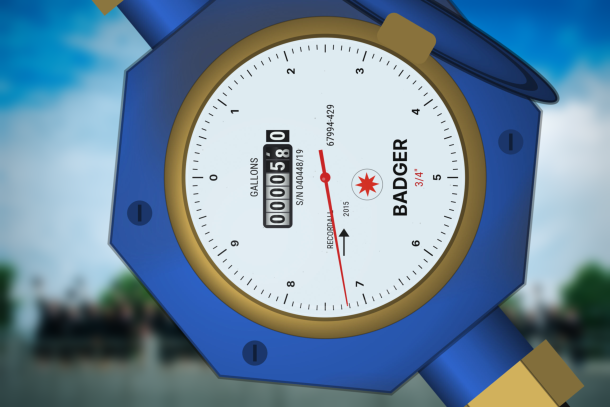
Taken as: 577.2 gal
